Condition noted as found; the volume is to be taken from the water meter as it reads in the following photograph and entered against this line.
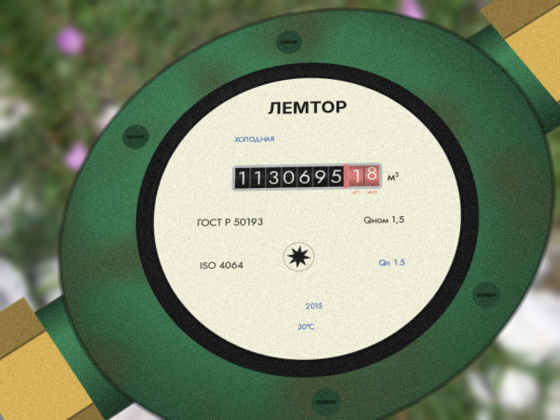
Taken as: 1130695.18 m³
